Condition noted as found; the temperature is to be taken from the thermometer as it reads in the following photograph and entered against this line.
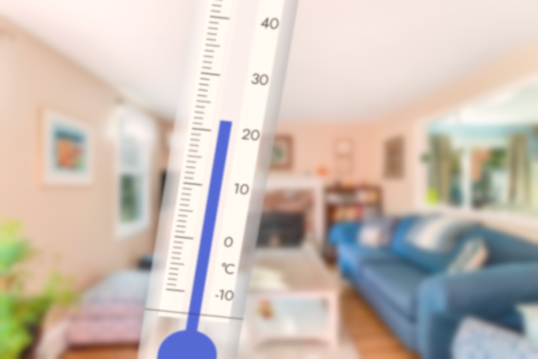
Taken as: 22 °C
